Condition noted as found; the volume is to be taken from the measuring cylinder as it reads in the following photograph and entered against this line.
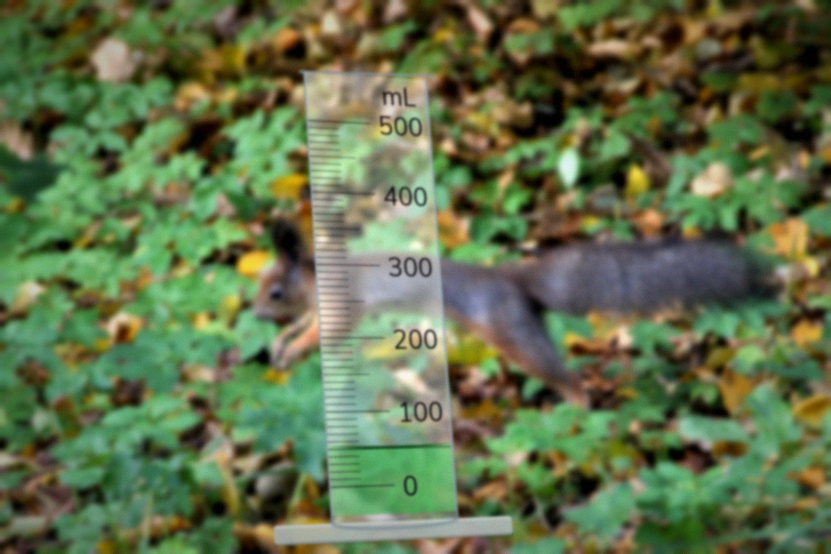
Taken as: 50 mL
